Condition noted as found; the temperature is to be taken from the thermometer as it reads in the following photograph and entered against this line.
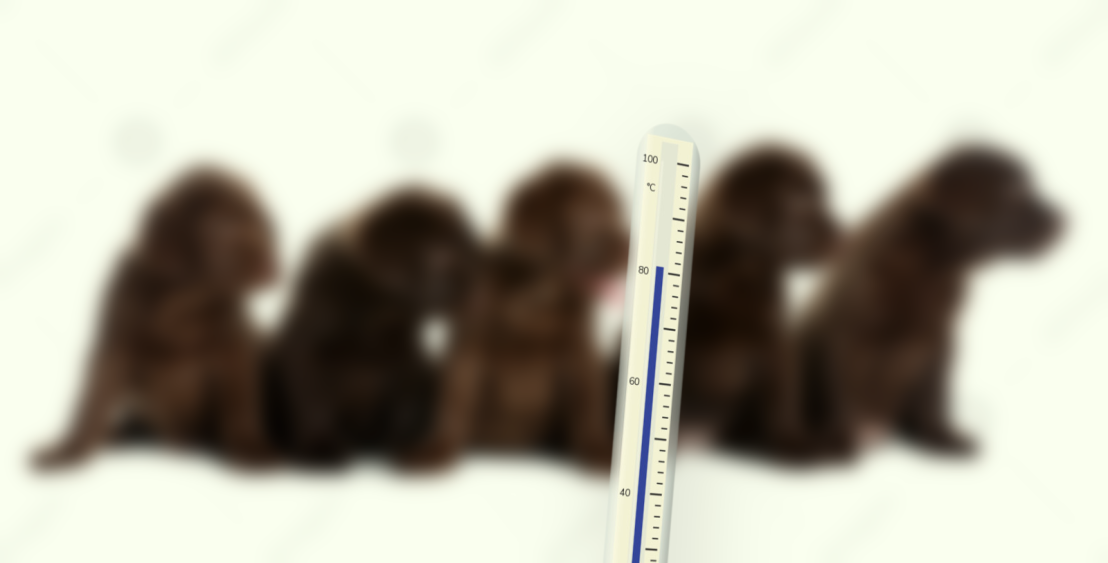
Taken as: 81 °C
